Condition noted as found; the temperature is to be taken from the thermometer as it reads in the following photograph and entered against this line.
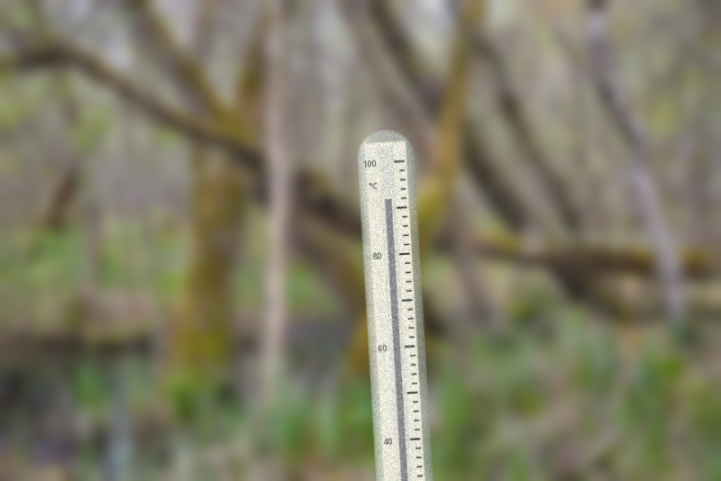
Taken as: 92 °C
